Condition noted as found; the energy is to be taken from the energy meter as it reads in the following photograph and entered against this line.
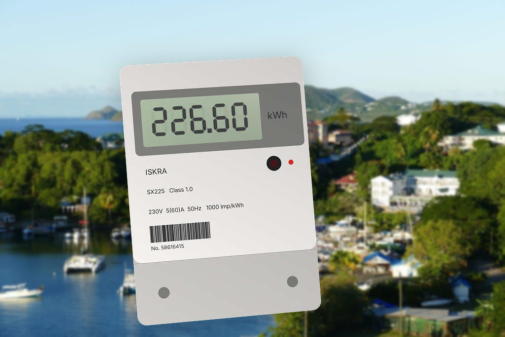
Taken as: 226.60 kWh
